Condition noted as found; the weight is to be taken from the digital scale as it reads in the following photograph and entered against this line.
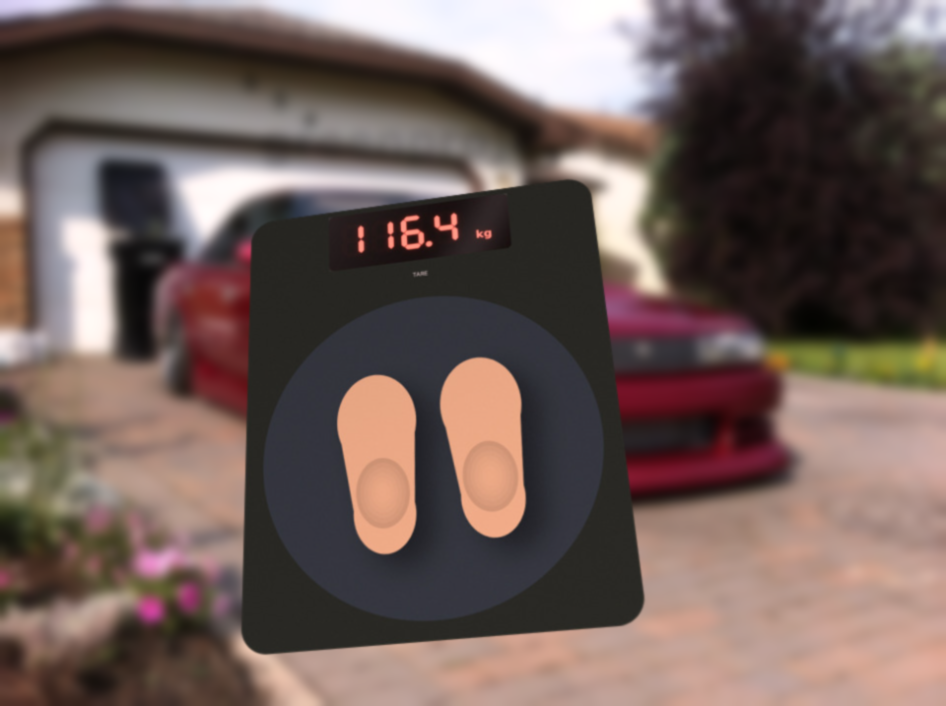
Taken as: 116.4 kg
